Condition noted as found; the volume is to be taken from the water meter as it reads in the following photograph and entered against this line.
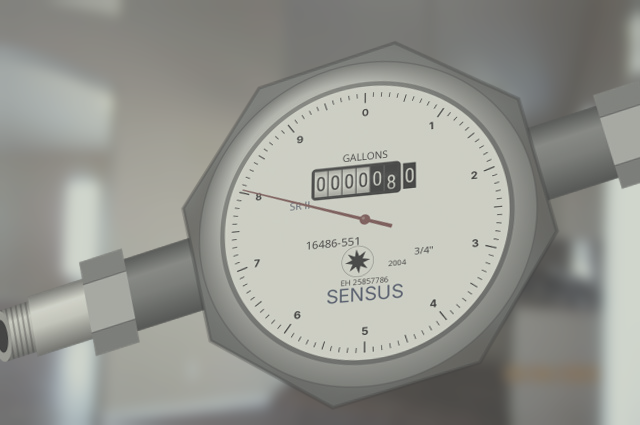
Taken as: 78.0 gal
